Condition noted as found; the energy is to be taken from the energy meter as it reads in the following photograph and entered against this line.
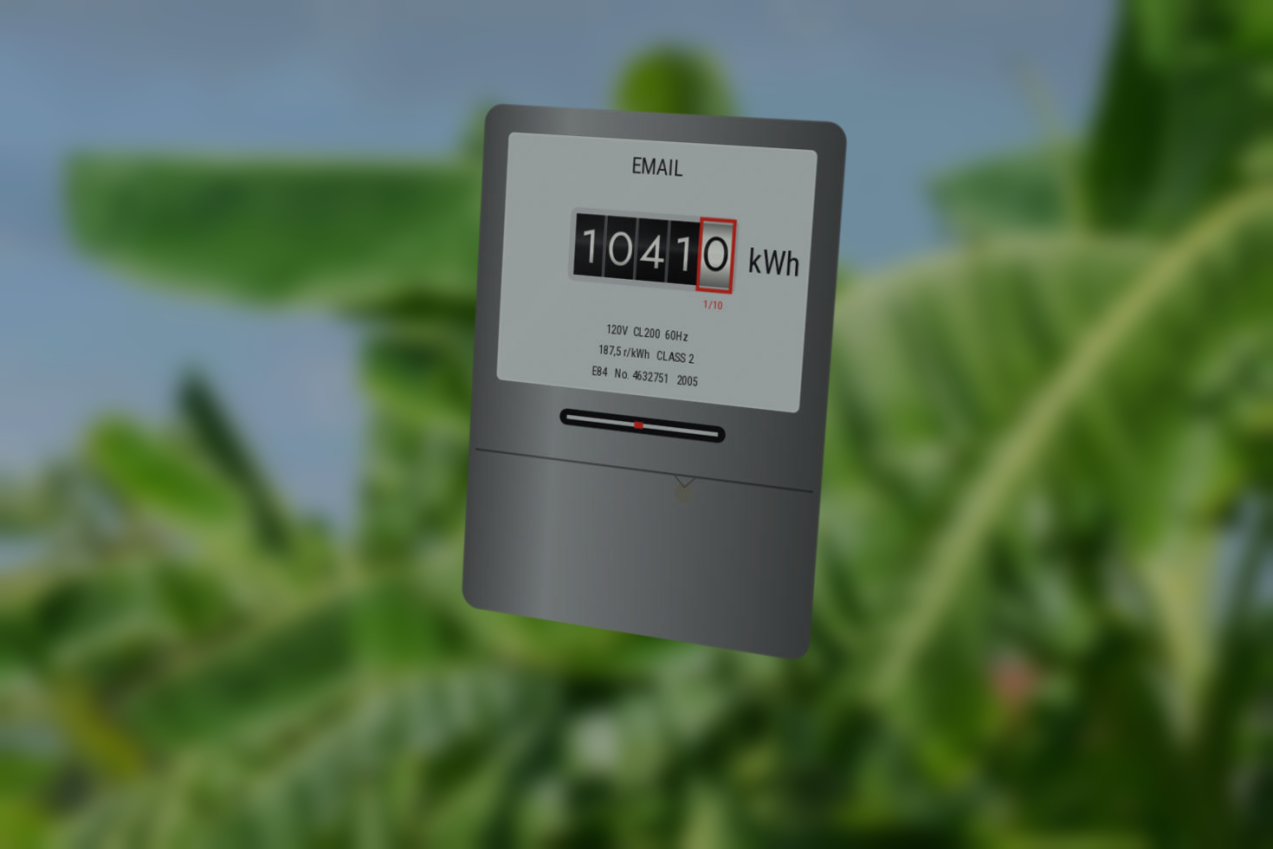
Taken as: 1041.0 kWh
